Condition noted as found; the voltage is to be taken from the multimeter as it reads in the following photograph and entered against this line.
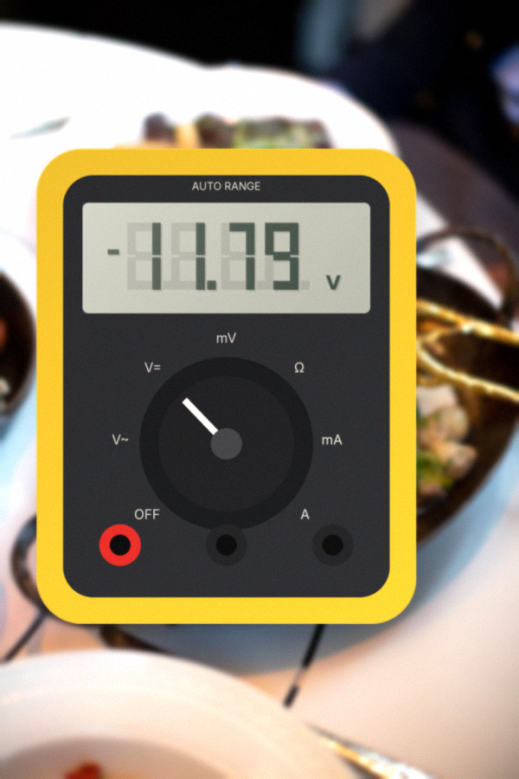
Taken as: -11.79 V
